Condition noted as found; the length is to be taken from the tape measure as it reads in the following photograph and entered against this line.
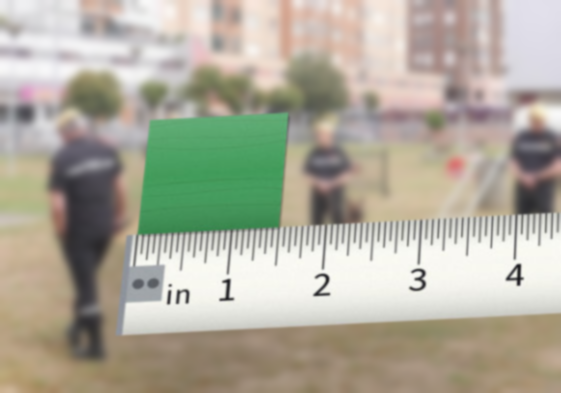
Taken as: 1.5 in
